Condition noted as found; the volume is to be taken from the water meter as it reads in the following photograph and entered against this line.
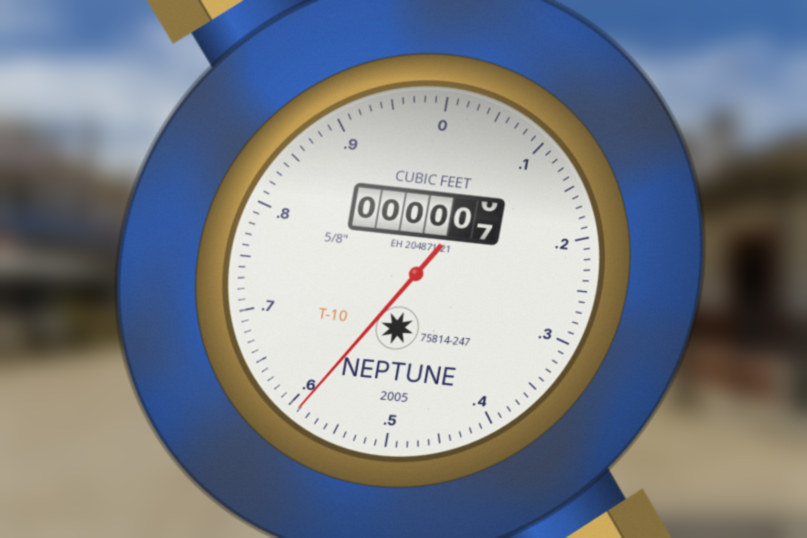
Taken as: 6.59 ft³
